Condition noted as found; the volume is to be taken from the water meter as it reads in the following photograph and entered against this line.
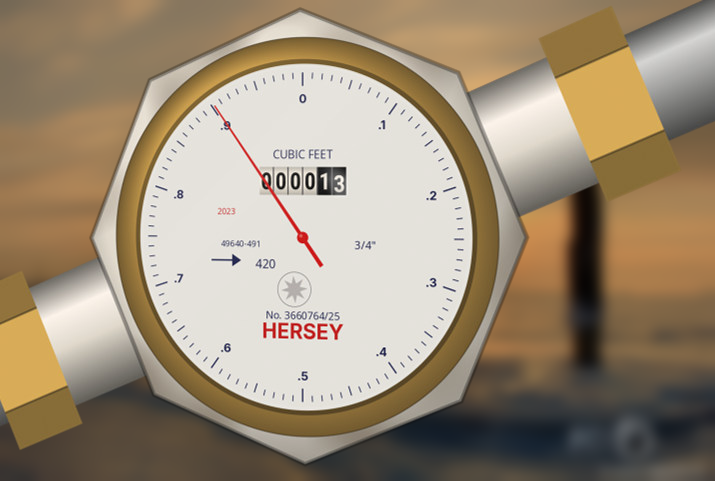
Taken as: 12.90 ft³
